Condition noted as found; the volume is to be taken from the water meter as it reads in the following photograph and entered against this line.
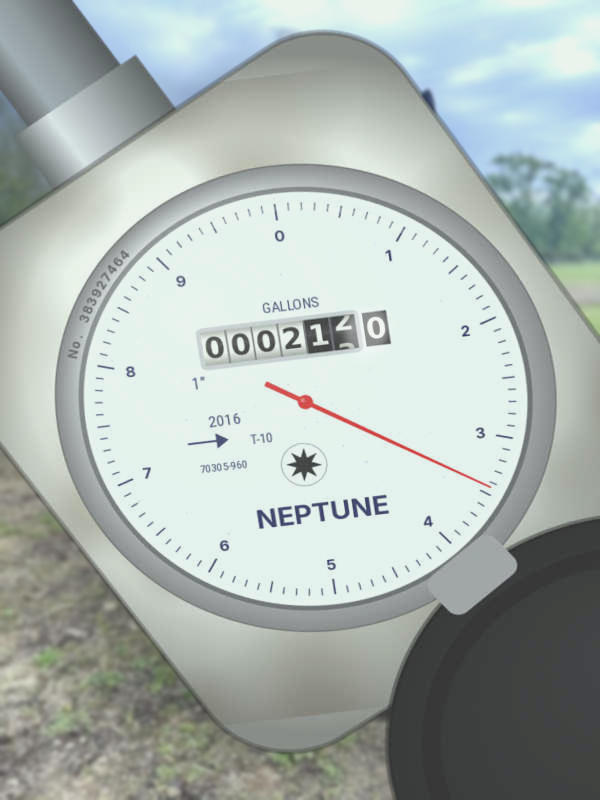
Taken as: 2123.4 gal
